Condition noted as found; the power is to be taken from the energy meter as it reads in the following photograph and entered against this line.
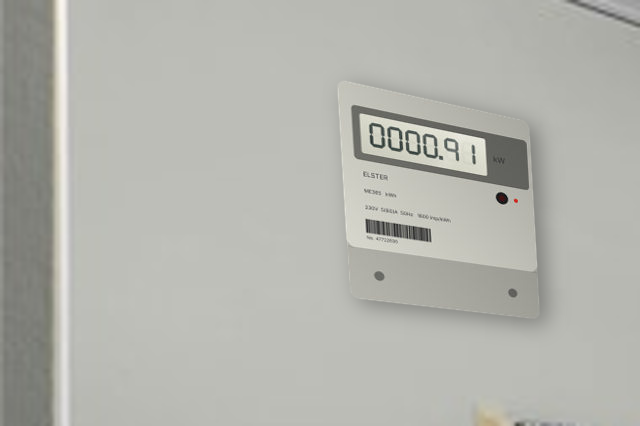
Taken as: 0.91 kW
